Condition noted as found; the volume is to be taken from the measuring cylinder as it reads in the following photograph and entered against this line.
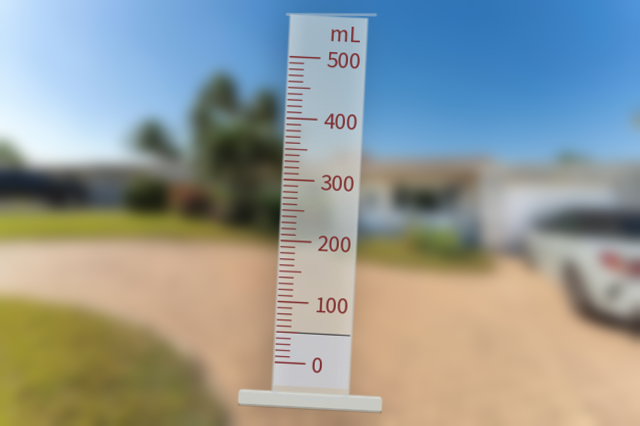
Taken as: 50 mL
